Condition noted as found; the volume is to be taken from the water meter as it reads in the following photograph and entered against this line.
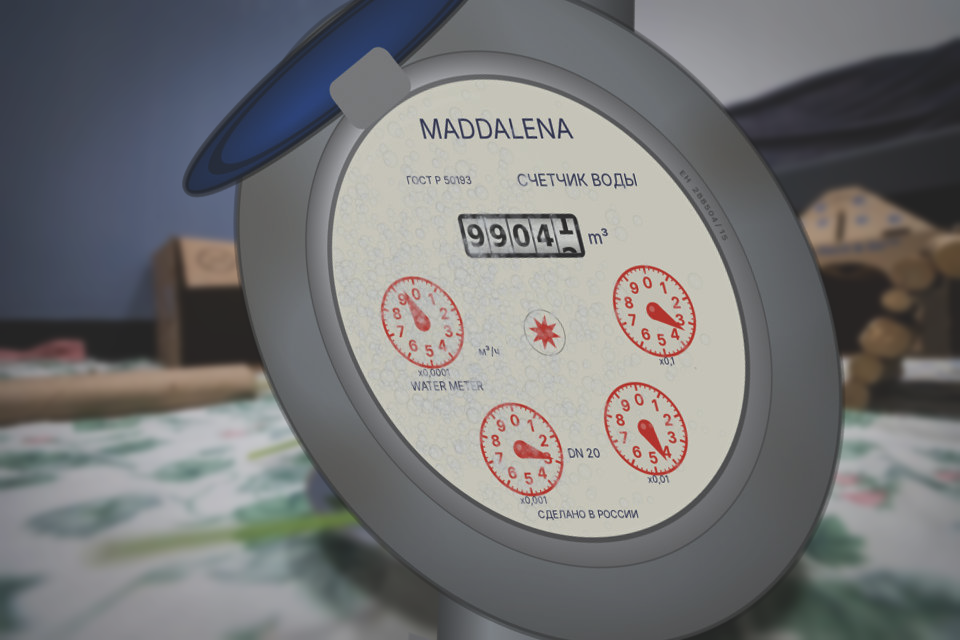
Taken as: 99041.3429 m³
